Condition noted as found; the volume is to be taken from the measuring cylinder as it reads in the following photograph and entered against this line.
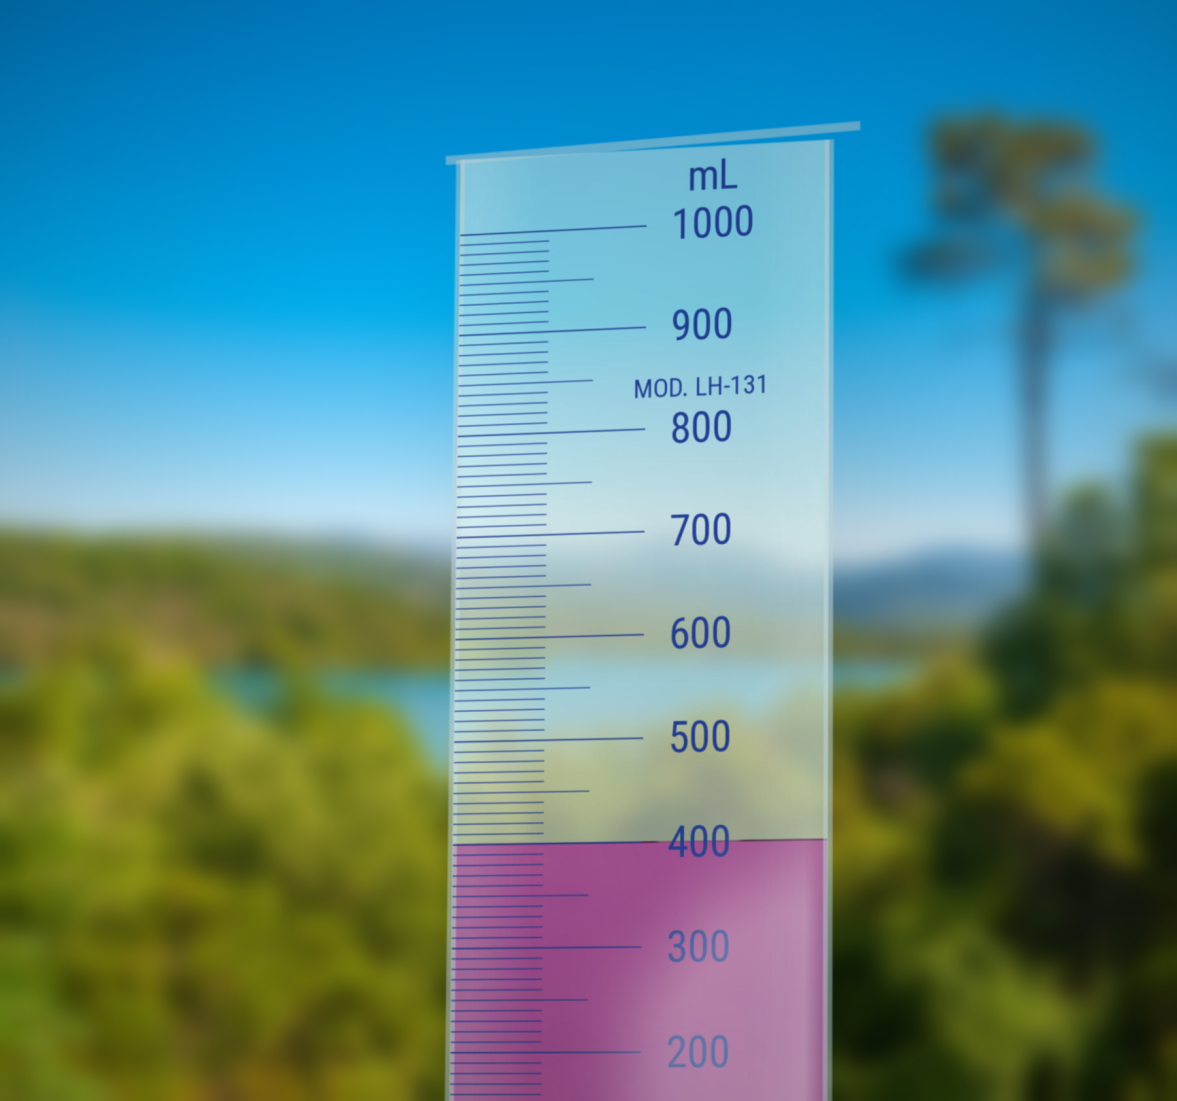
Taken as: 400 mL
